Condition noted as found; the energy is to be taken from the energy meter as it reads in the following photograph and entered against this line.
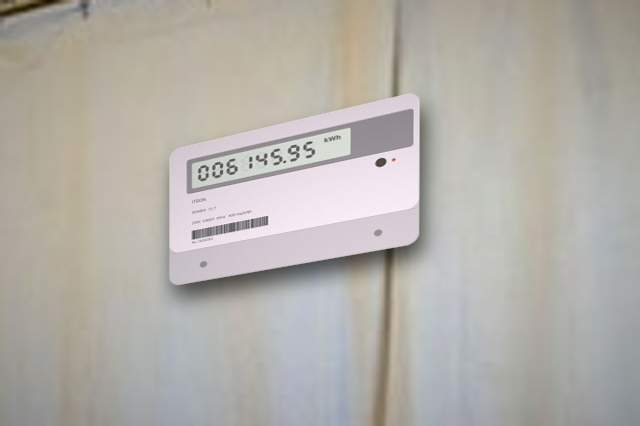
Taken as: 6145.95 kWh
